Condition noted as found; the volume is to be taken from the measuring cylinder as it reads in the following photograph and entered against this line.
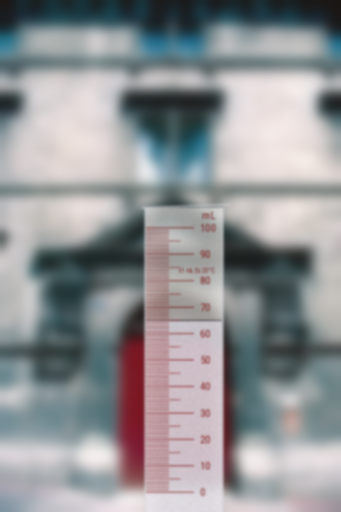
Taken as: 65 mL
